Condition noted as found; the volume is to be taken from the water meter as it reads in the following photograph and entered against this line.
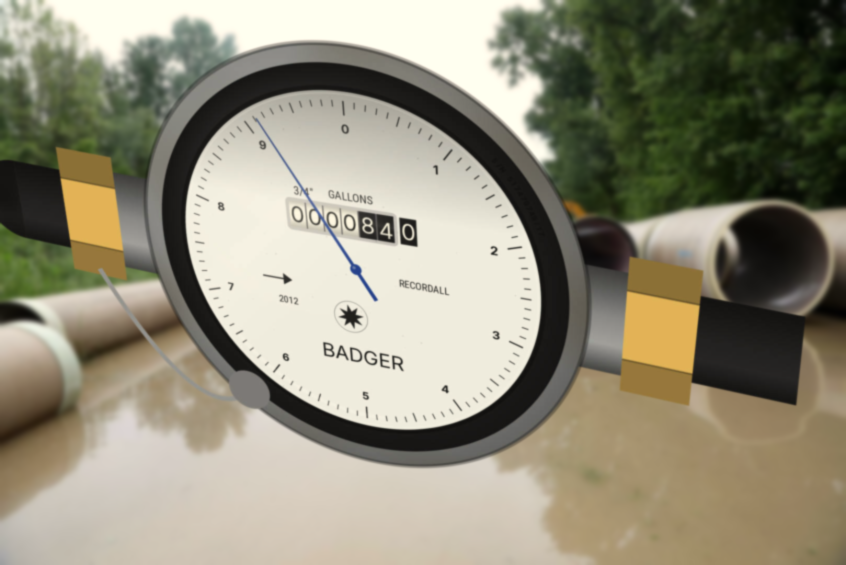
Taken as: 839.1 gal
